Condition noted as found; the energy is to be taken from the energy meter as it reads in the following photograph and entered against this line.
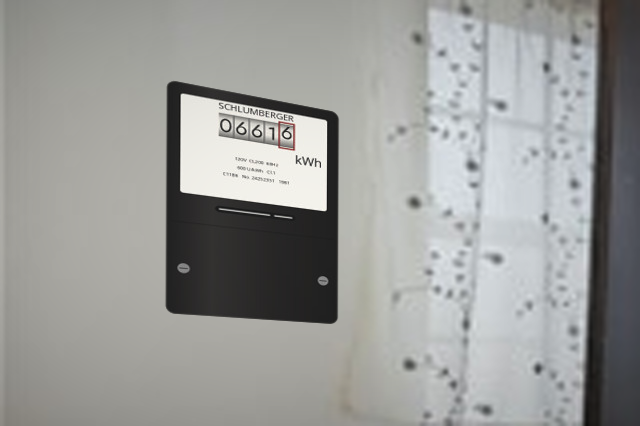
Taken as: 661.6 kWh
